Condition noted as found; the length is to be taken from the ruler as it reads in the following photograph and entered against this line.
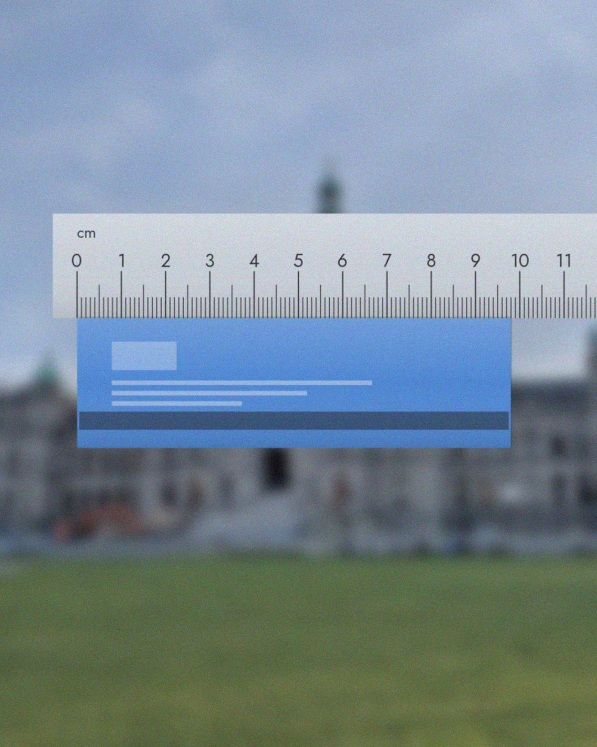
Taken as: 9.8 cm
